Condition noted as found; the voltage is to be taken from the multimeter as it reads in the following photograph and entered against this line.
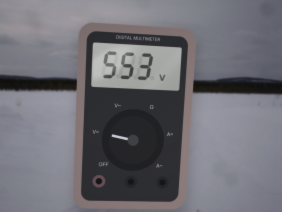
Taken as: 553 V
